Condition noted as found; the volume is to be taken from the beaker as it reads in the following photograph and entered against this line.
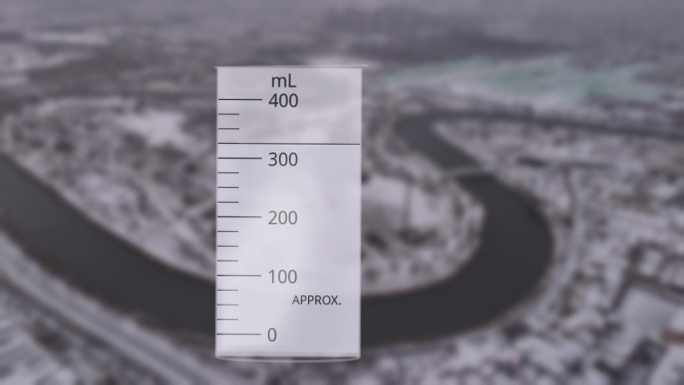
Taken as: 325 mL
